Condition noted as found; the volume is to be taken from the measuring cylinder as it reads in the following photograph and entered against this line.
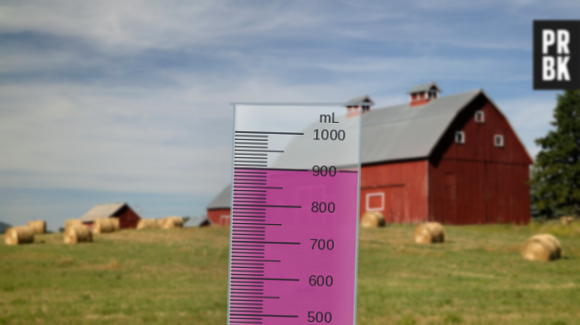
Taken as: 900 mL
